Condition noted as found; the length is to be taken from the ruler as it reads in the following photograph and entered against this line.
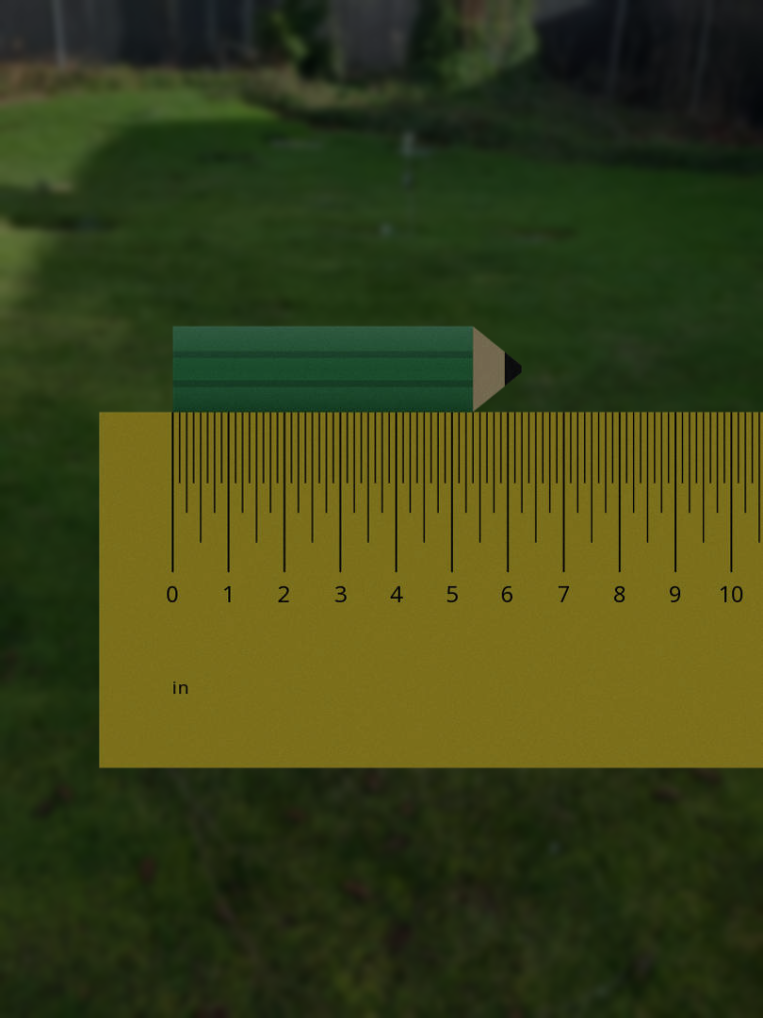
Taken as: 6.25 in
